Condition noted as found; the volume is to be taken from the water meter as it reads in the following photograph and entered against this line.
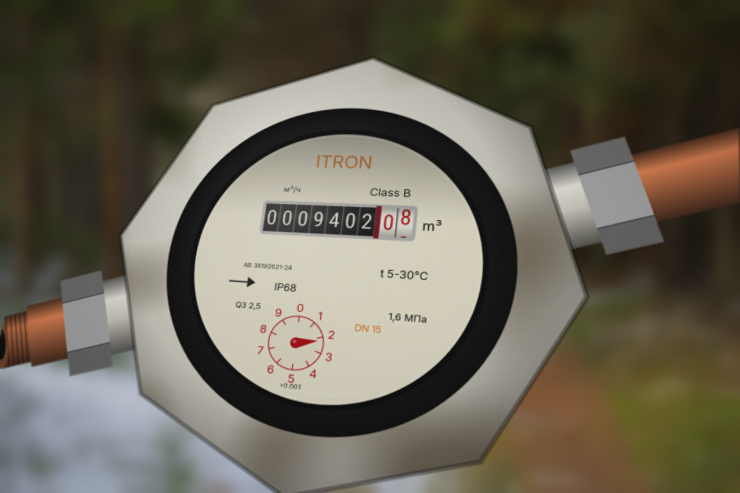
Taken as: 9402.082 m³
